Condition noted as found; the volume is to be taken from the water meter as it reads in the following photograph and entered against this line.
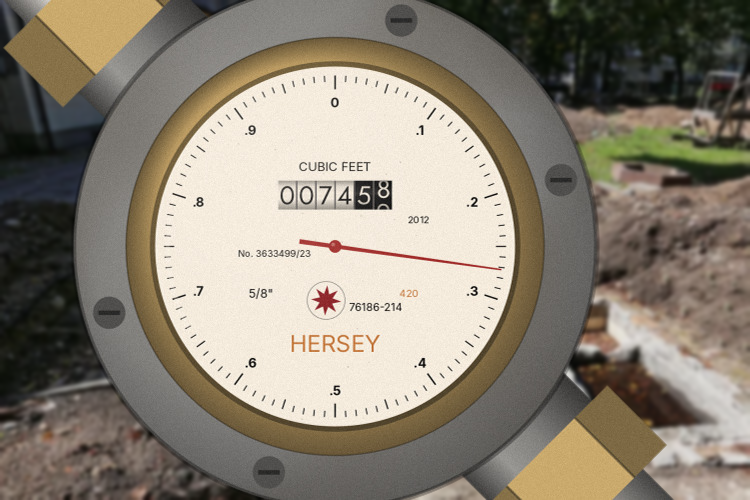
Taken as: 7458.27 ft³
